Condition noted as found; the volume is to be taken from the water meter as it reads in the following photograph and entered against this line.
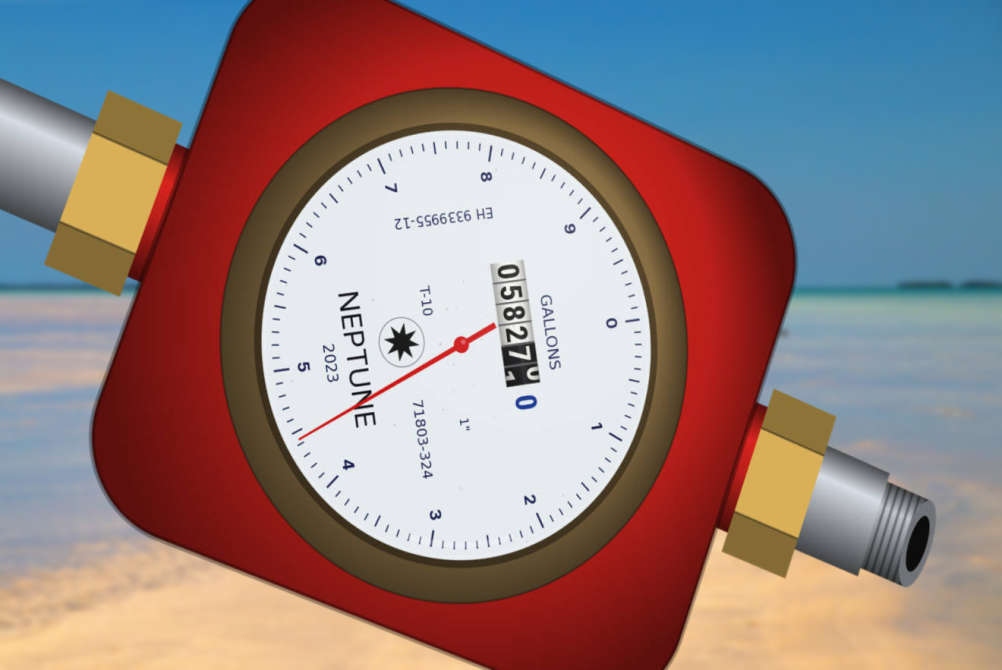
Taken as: 582704.4 gal
